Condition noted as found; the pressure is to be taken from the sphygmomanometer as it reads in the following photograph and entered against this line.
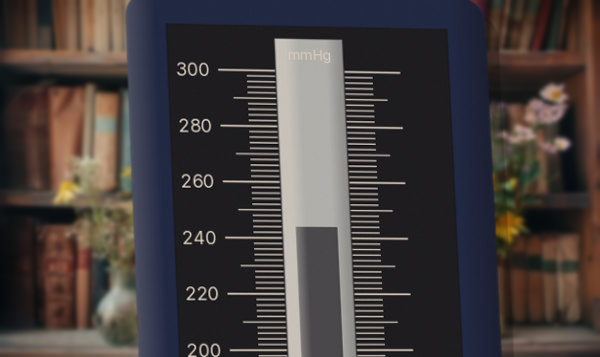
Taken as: 244 mmHg
